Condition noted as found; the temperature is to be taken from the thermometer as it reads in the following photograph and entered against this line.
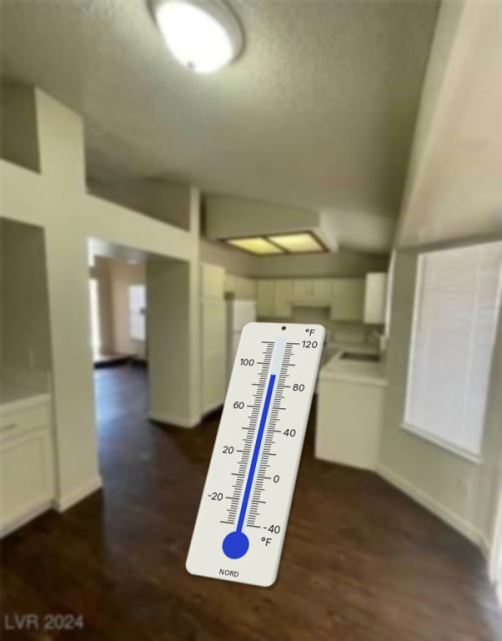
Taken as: 90 °F
